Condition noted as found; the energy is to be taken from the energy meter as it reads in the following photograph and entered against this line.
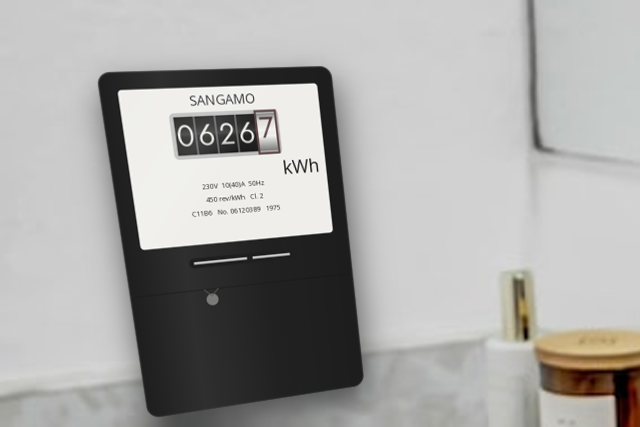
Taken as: 626.7 kWh
